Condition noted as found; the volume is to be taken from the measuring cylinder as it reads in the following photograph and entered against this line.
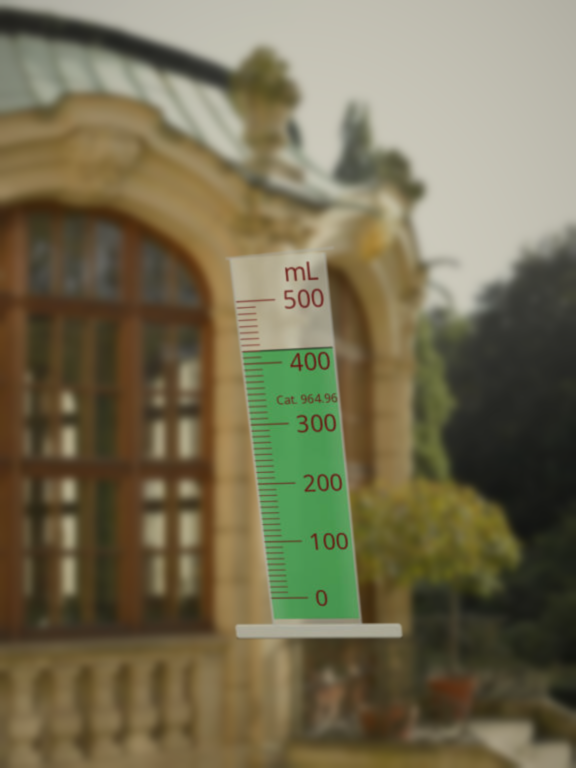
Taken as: 420 mL
